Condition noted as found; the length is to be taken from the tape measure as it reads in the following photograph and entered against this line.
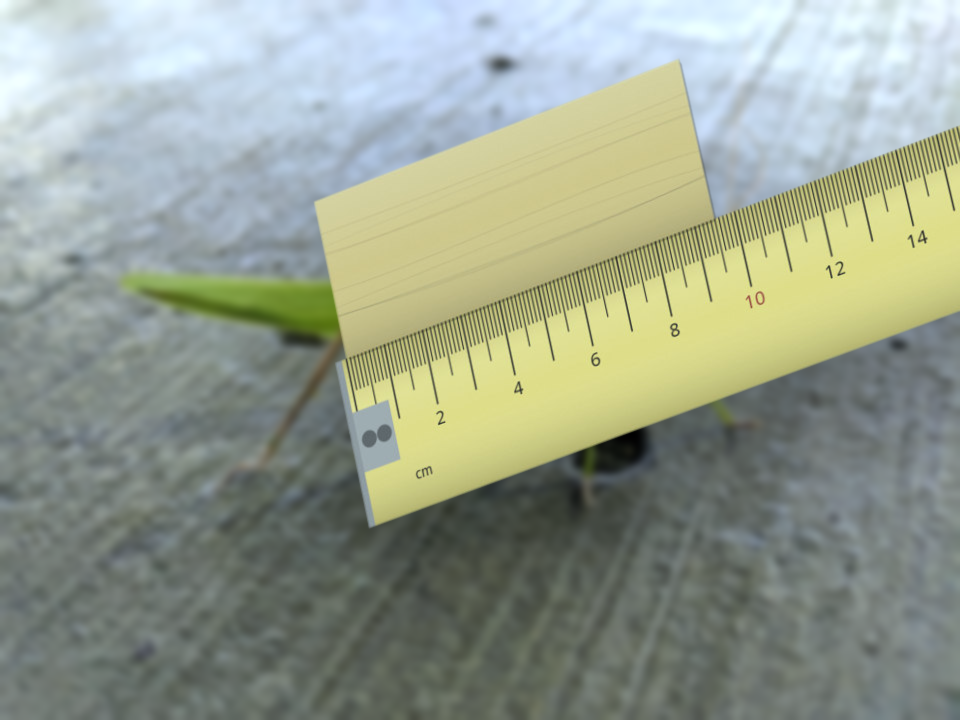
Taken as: 9.5 cm
